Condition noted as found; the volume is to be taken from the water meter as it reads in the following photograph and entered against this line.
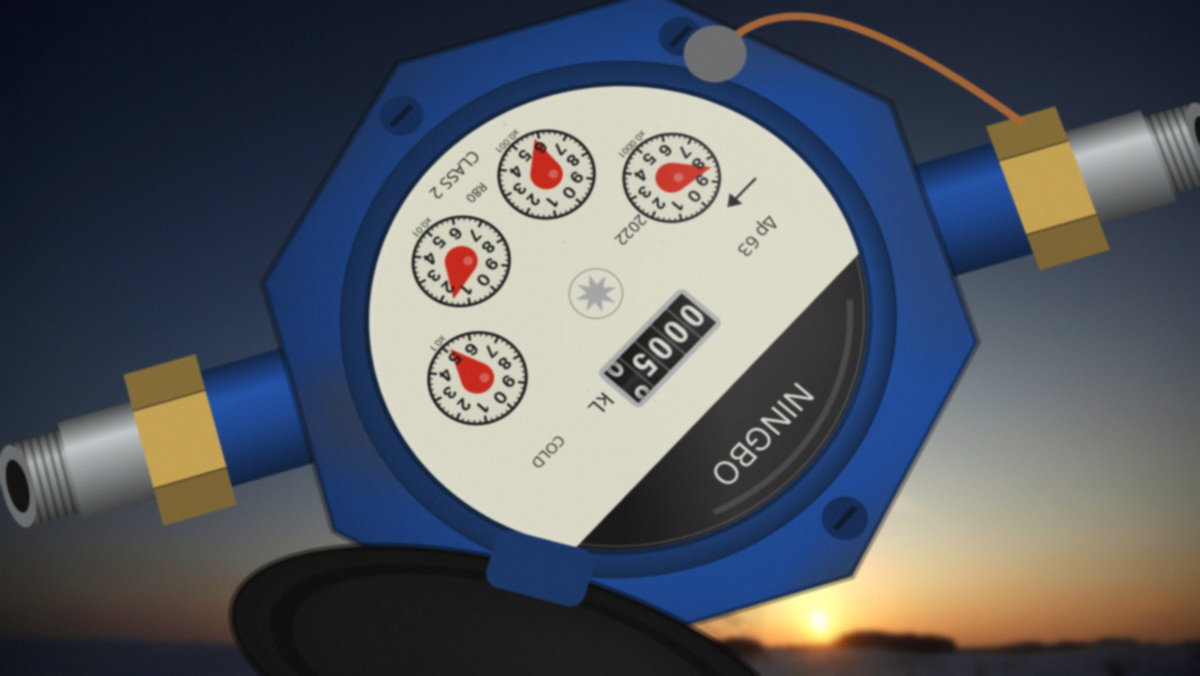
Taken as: 58.5158 kL
